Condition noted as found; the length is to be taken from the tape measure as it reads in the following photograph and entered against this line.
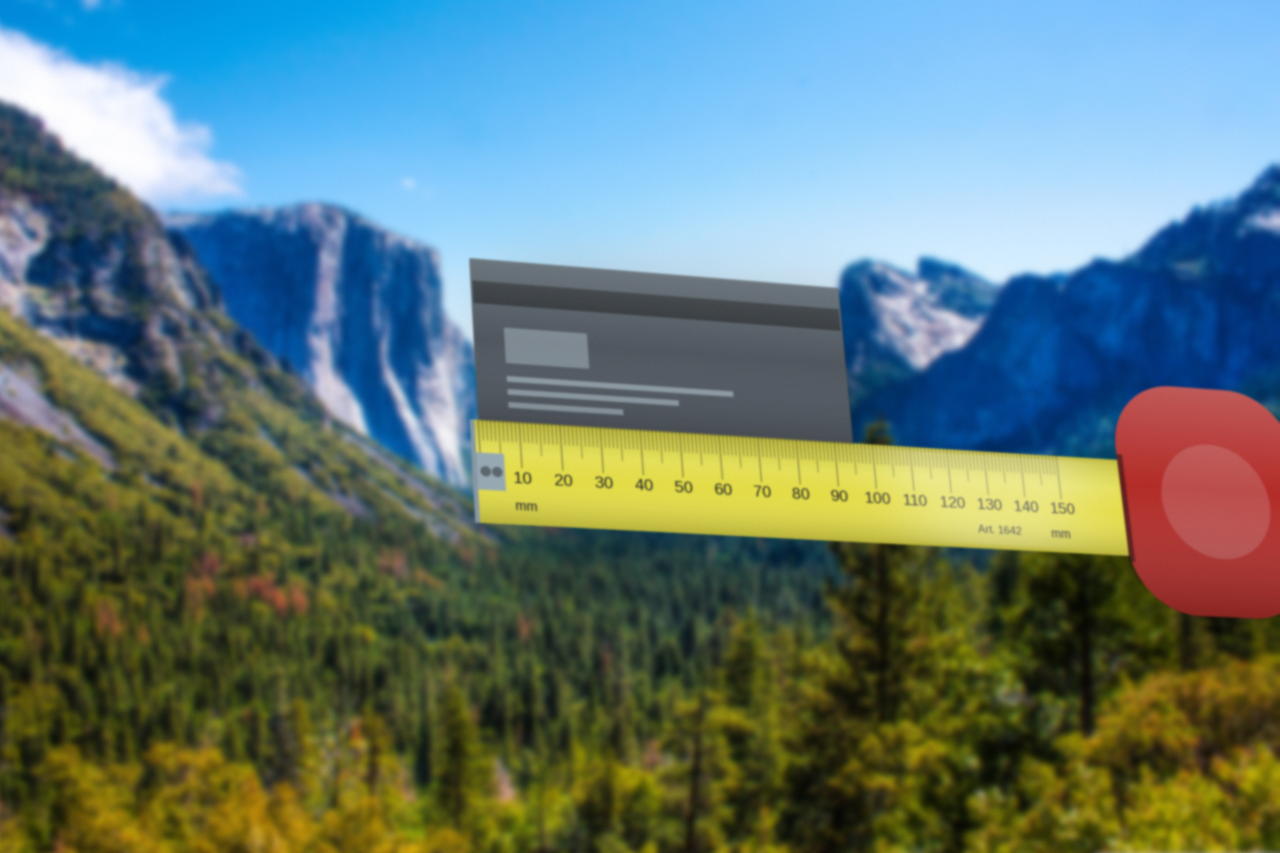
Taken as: 95 mm
